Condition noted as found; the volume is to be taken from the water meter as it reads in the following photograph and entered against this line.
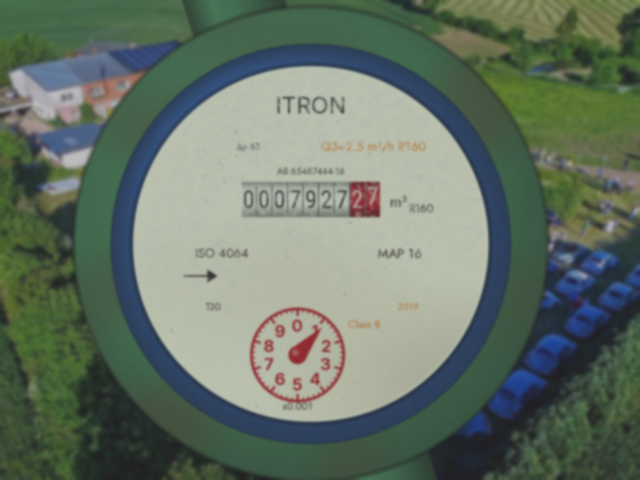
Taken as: 7927.271 m³
